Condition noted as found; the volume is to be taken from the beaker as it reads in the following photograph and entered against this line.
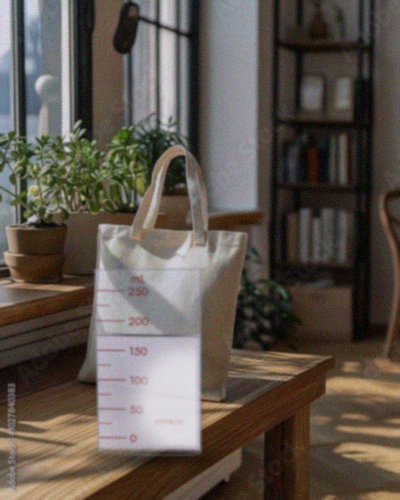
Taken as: 175 mL
